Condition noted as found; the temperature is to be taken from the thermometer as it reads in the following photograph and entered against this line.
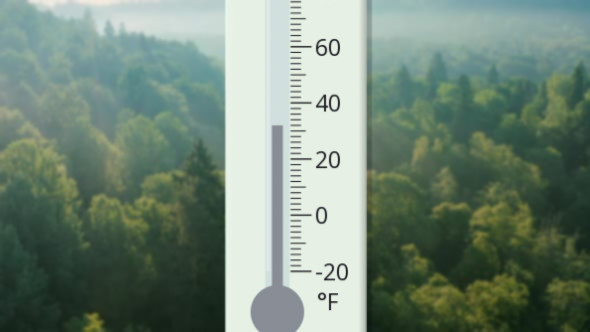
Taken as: 32 °F
